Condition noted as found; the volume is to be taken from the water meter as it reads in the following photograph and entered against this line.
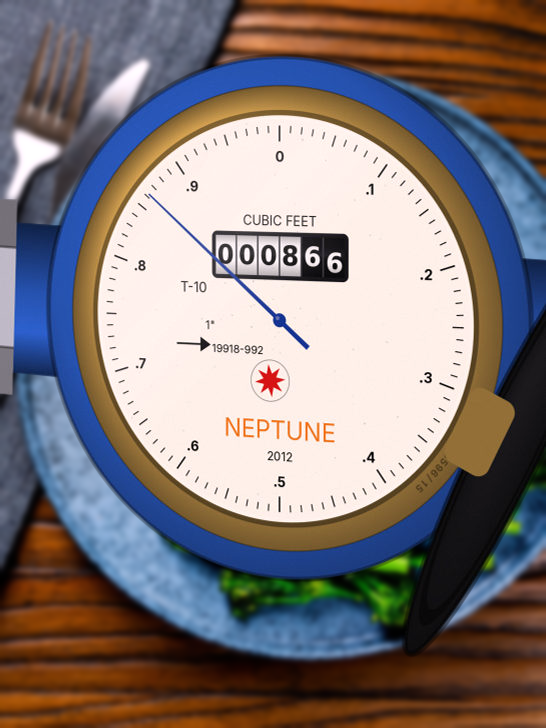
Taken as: 865.86 ft³
